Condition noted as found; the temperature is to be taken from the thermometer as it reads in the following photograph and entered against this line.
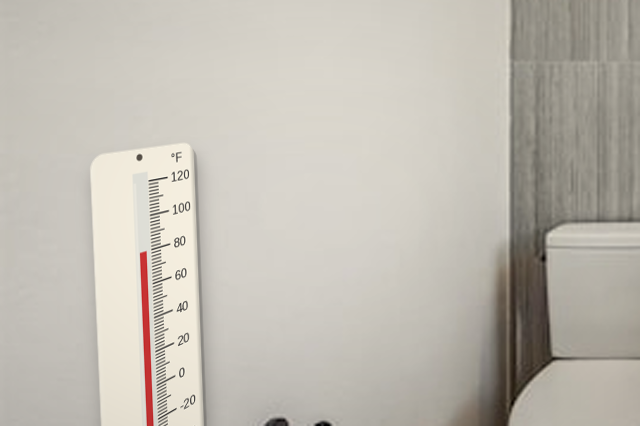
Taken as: 80 °F
